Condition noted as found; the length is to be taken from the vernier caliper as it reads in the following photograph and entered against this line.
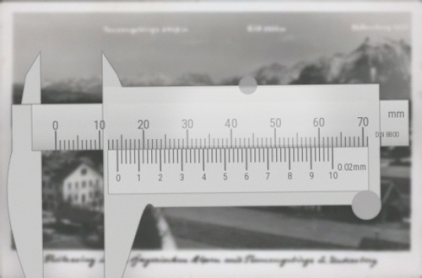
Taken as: 14.0 mm
